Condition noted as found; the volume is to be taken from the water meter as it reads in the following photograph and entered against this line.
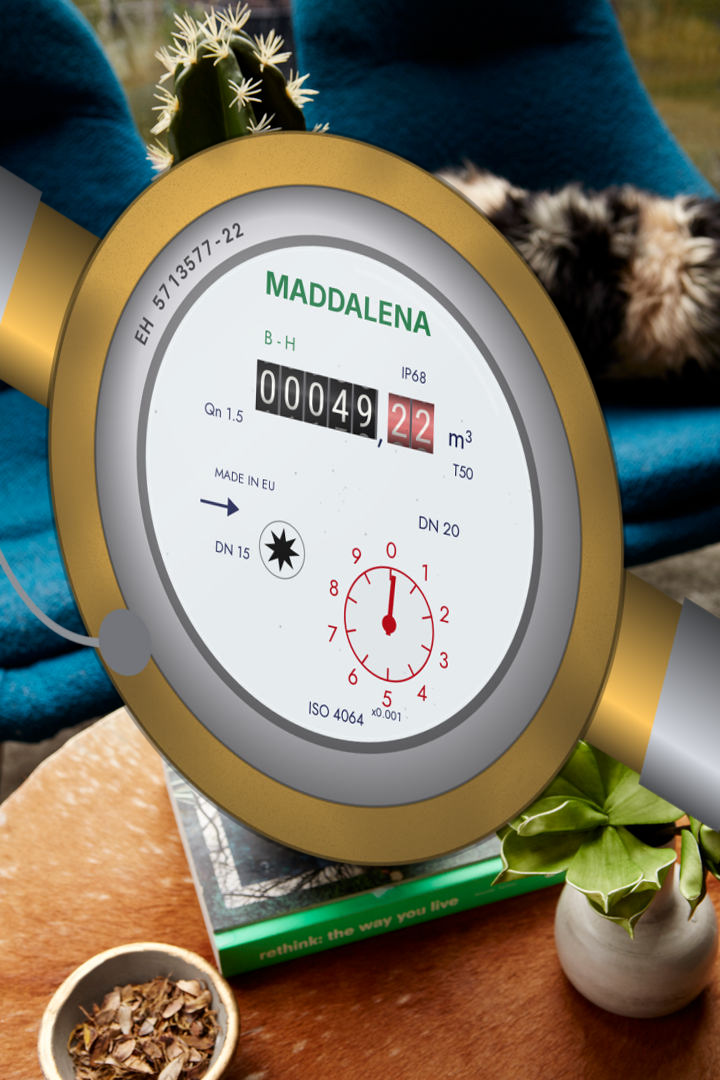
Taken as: 49.220 m³
